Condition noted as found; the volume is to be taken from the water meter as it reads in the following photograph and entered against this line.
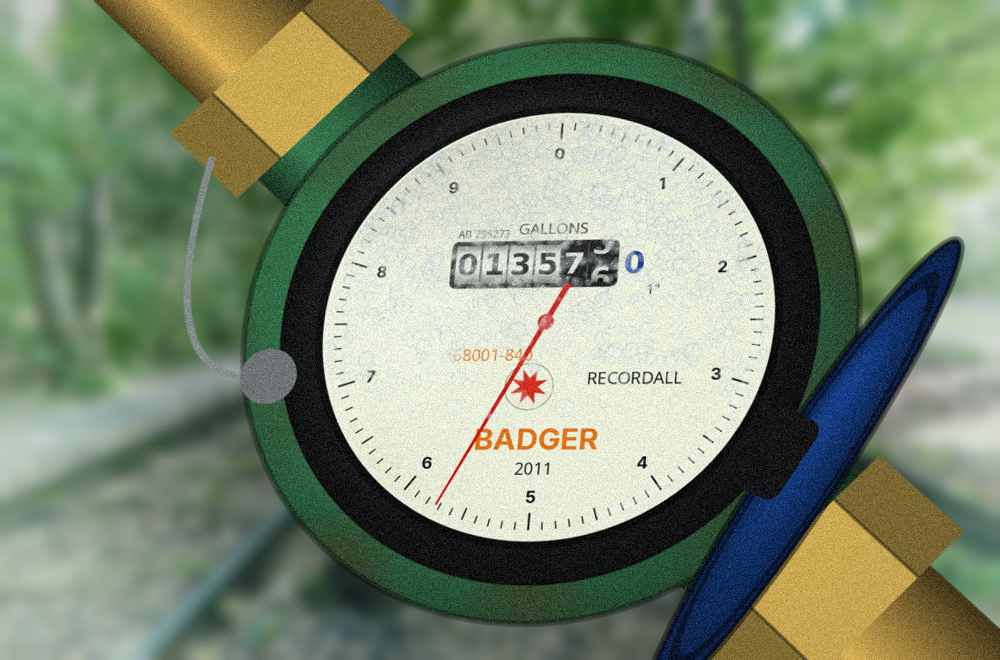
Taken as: 135755.7 gal
